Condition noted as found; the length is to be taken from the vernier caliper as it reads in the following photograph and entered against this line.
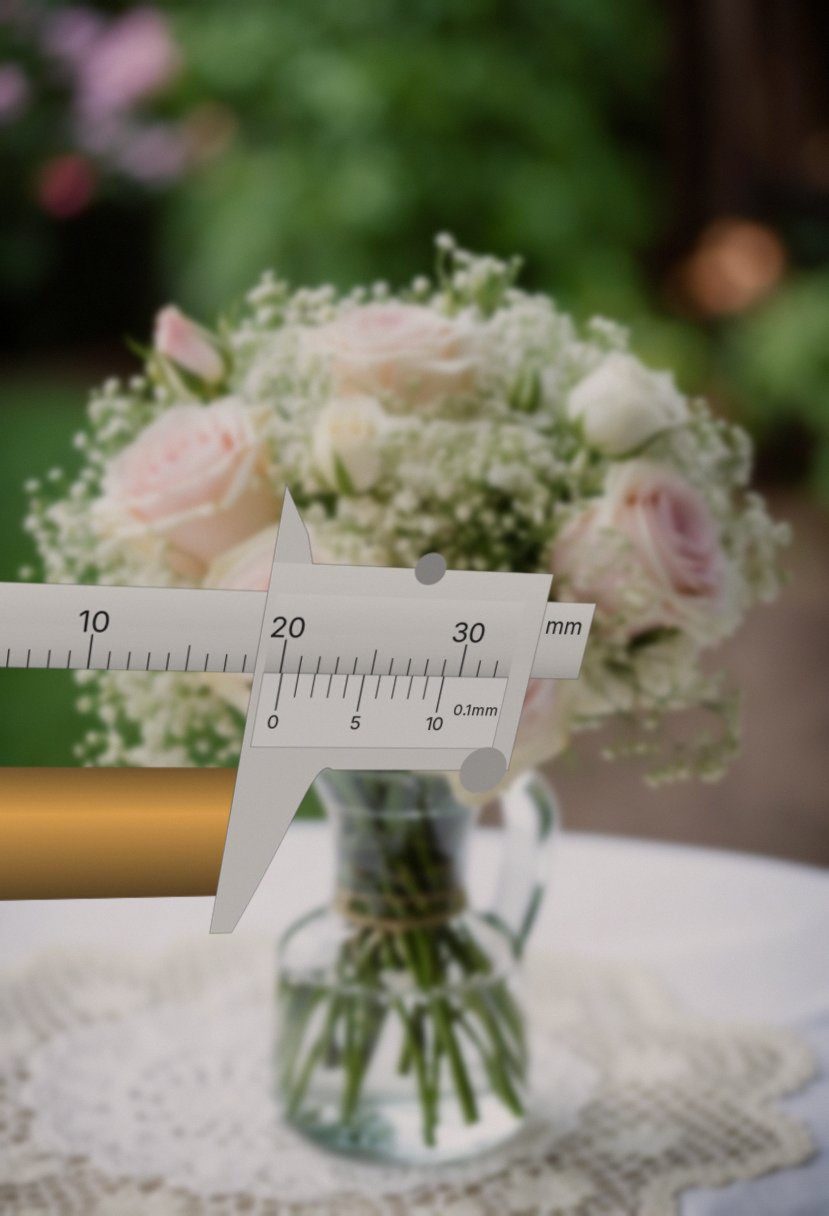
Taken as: 20.1 mm
